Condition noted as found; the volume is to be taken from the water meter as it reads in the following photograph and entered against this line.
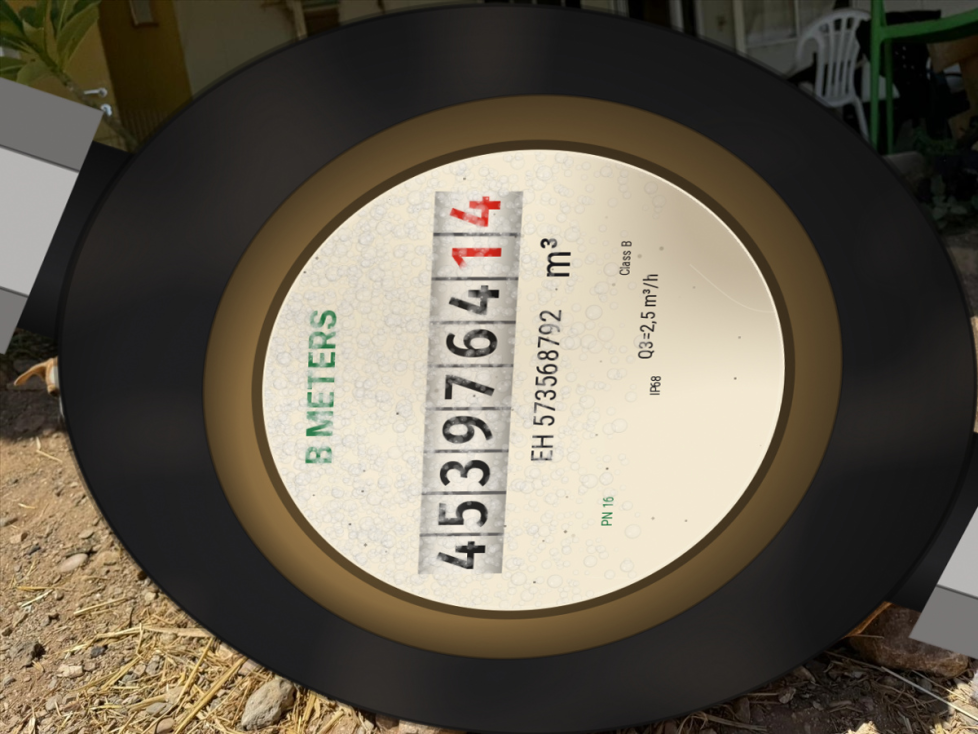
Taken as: 4539764.14 m³
